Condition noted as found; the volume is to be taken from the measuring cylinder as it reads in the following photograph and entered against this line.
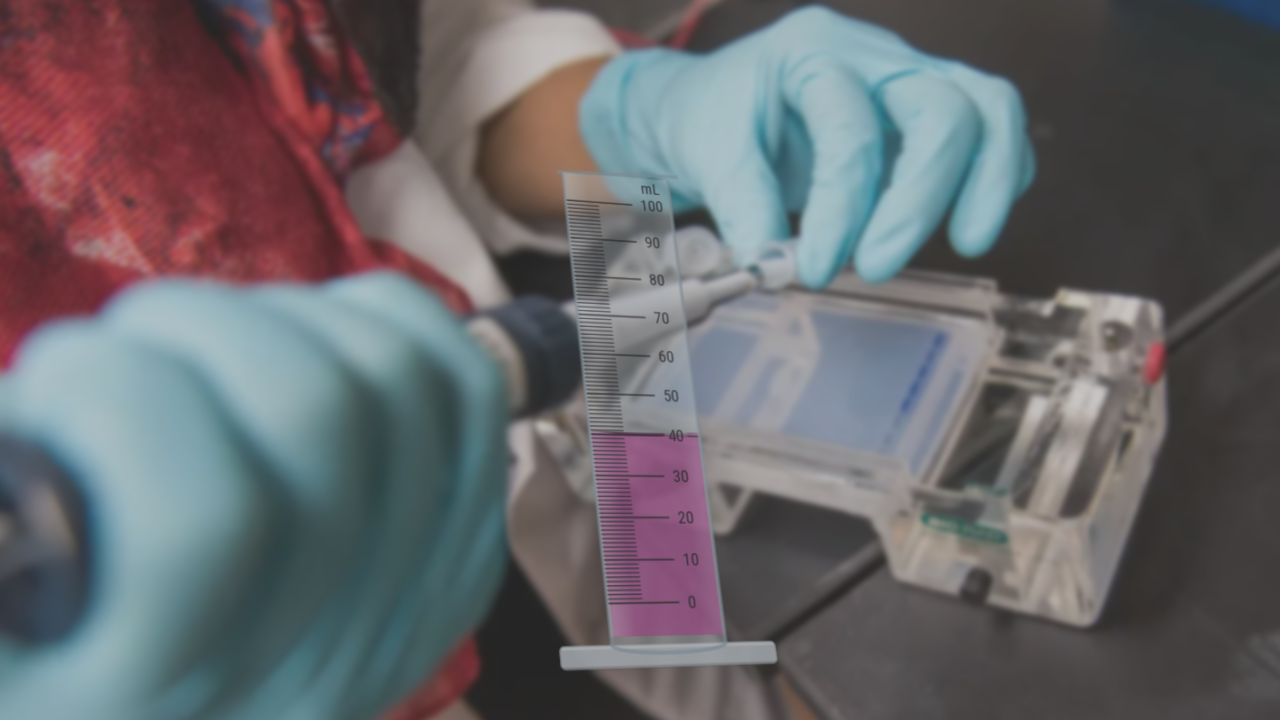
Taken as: 40 mL
